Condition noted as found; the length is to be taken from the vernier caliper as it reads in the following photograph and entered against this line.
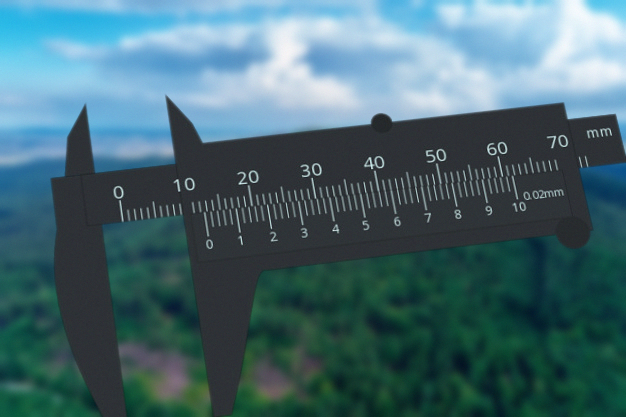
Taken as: 12.6 mm
